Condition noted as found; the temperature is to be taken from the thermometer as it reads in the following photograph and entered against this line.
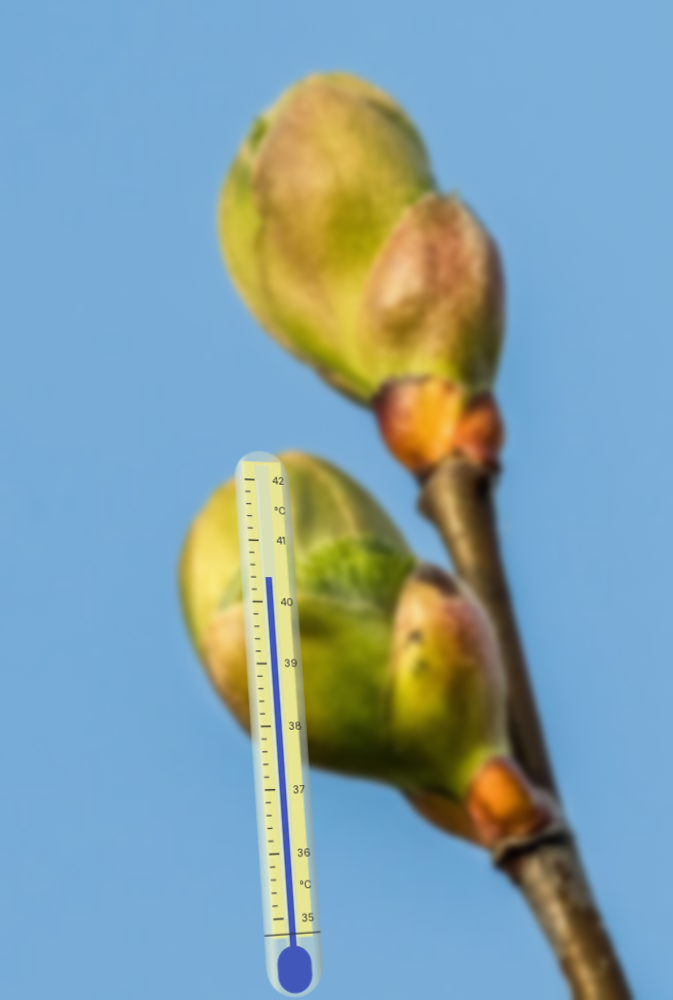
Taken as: 40.4 °C
